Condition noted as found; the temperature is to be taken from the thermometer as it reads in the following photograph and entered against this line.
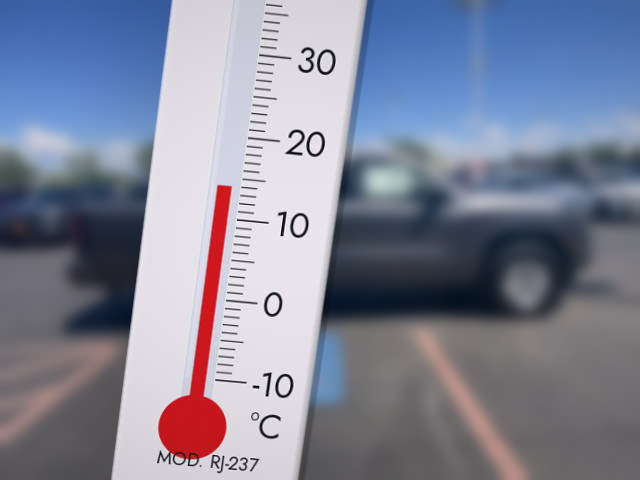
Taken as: 14 °C
